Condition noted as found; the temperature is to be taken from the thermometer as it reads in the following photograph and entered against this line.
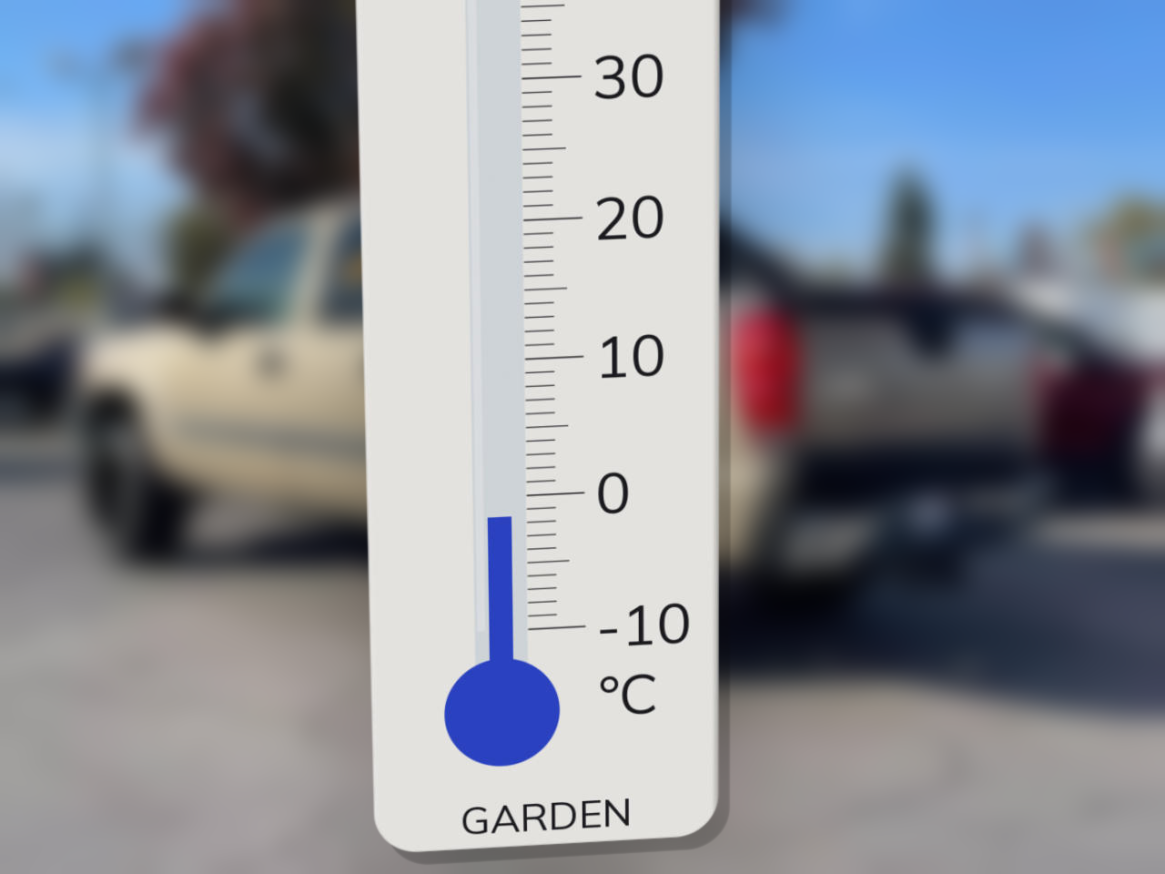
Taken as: -1.5 °C
